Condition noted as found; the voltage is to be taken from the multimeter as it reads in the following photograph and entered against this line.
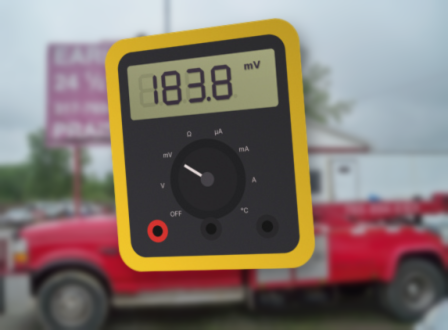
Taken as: 183.8 mV
